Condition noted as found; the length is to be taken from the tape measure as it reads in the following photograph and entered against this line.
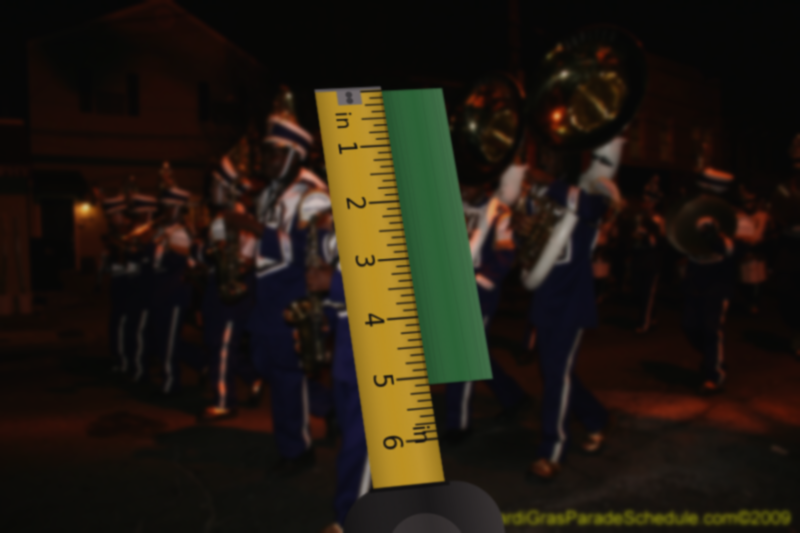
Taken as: 5.125 in
